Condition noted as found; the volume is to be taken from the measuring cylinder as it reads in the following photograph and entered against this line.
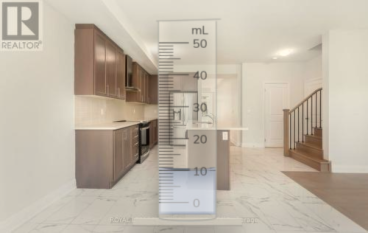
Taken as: 10 mL
